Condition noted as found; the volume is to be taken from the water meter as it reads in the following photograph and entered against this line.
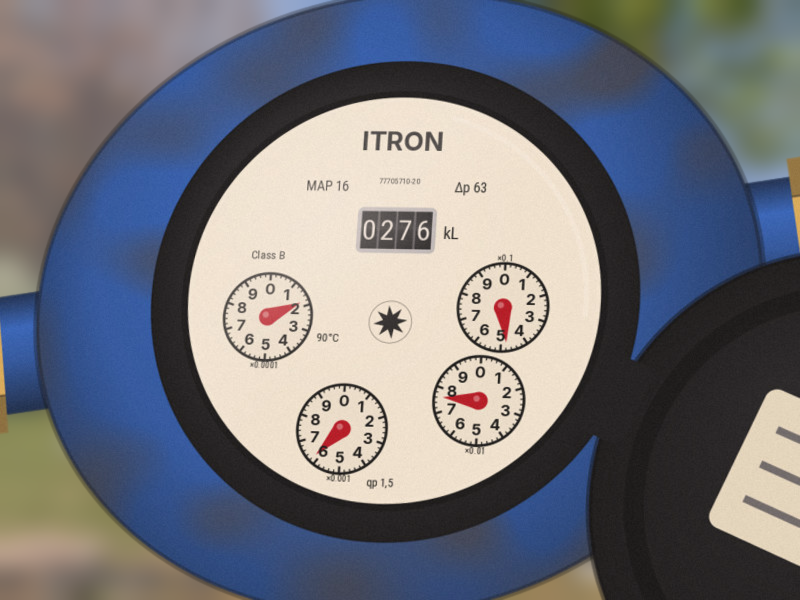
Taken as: 276.4761 kL
